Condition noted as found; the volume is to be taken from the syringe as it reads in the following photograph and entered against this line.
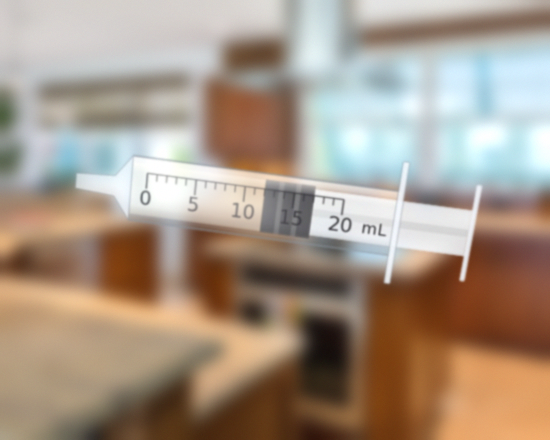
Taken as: 12 mL
